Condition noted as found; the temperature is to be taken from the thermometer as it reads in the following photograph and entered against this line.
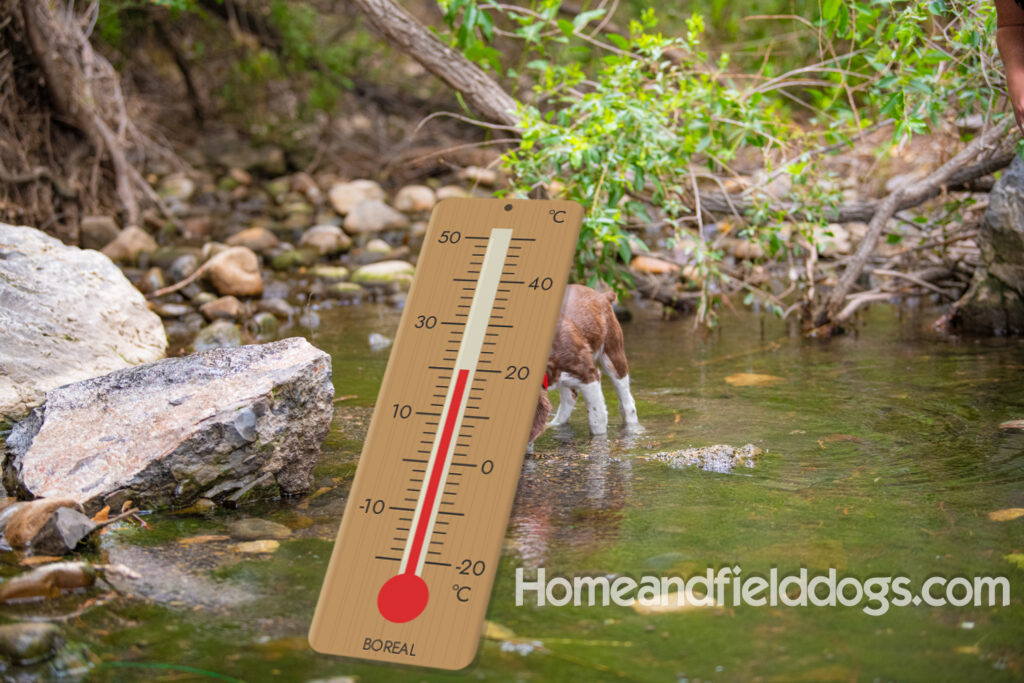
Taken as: 20 °C
